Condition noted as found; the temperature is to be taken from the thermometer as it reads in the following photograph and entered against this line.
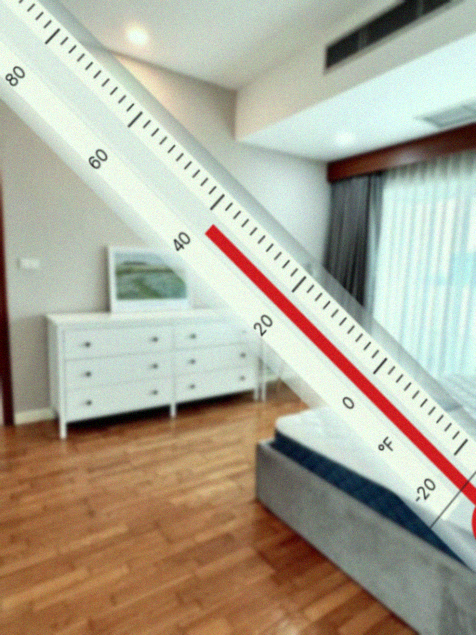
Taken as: 38 °F
